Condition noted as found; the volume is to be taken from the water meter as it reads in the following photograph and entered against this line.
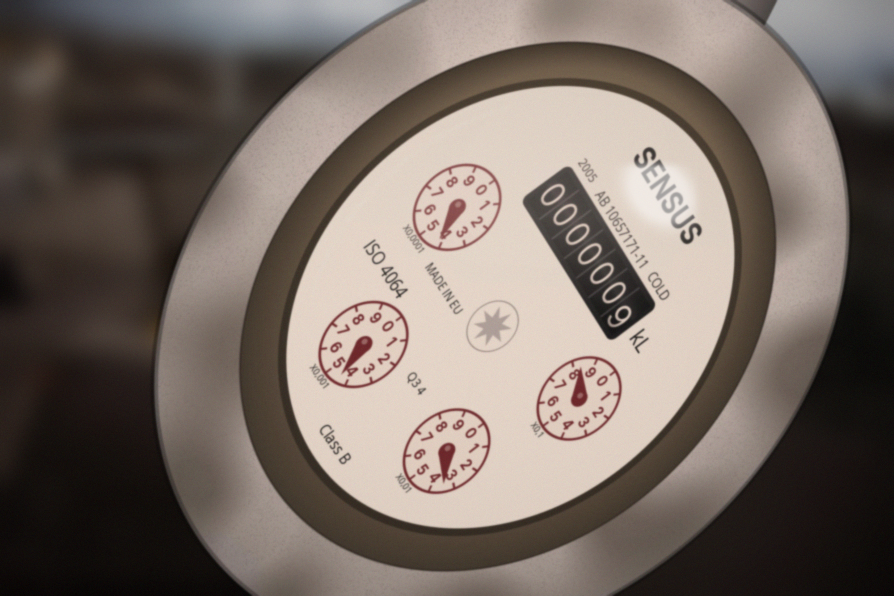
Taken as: 8.8344 kL
